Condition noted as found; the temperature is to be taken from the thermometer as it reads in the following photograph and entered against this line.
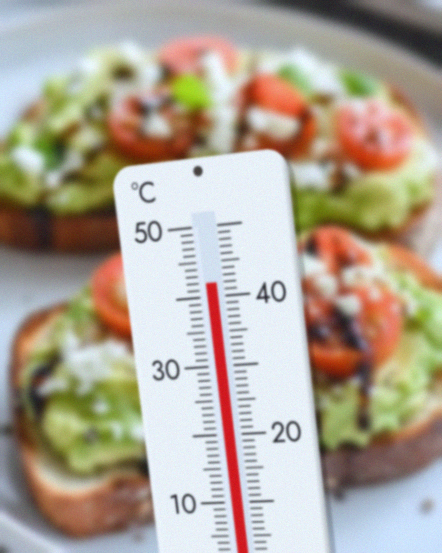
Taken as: 42 °C
